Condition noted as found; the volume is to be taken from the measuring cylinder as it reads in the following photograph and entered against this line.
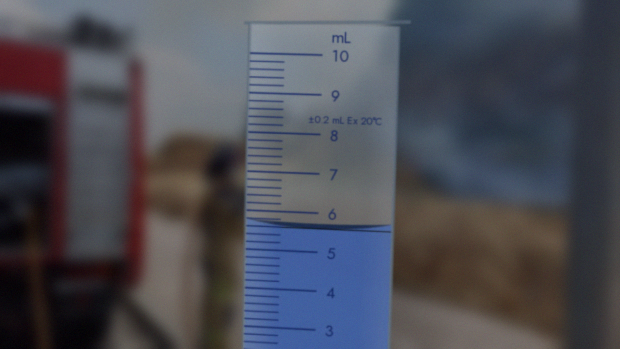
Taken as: 5.6 mL
